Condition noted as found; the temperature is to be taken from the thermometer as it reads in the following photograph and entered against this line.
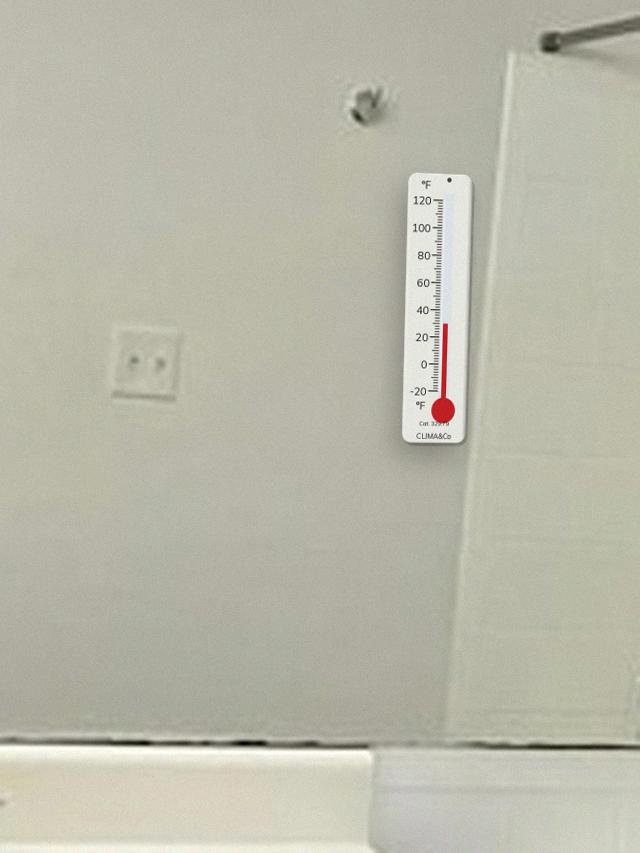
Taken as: 30 °F
